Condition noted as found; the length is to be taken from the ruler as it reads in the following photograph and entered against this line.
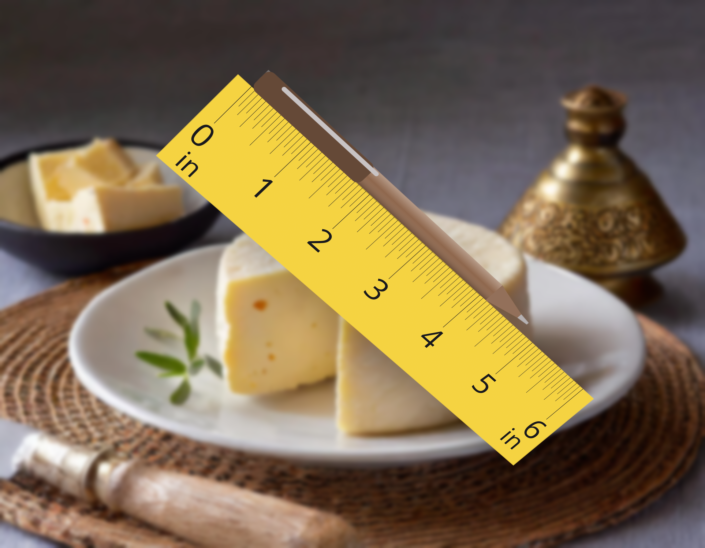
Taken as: 4.75 in
